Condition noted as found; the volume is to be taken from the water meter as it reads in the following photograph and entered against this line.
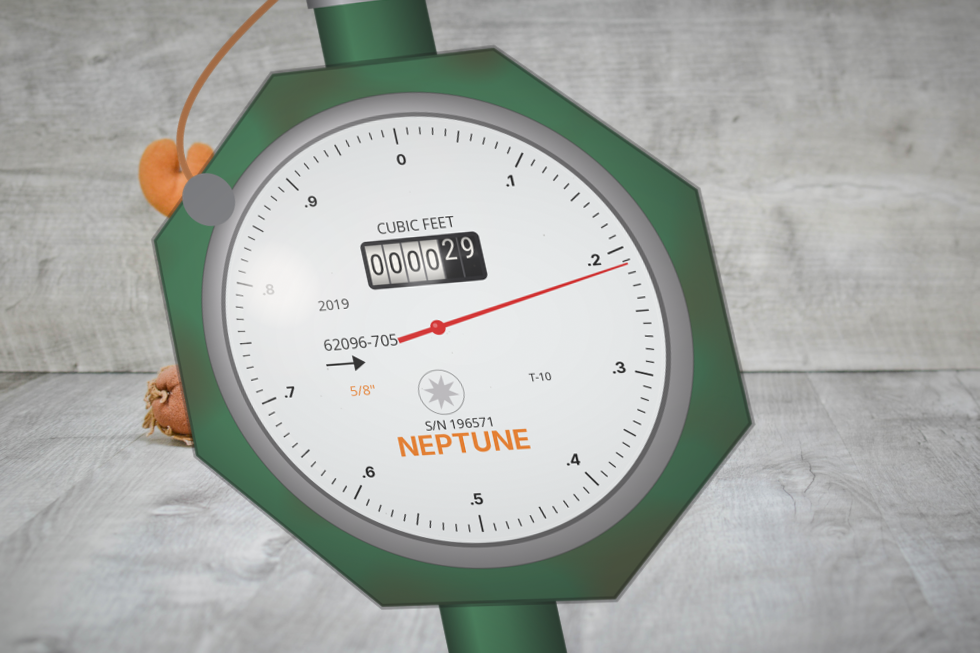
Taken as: 29.21 ft³
